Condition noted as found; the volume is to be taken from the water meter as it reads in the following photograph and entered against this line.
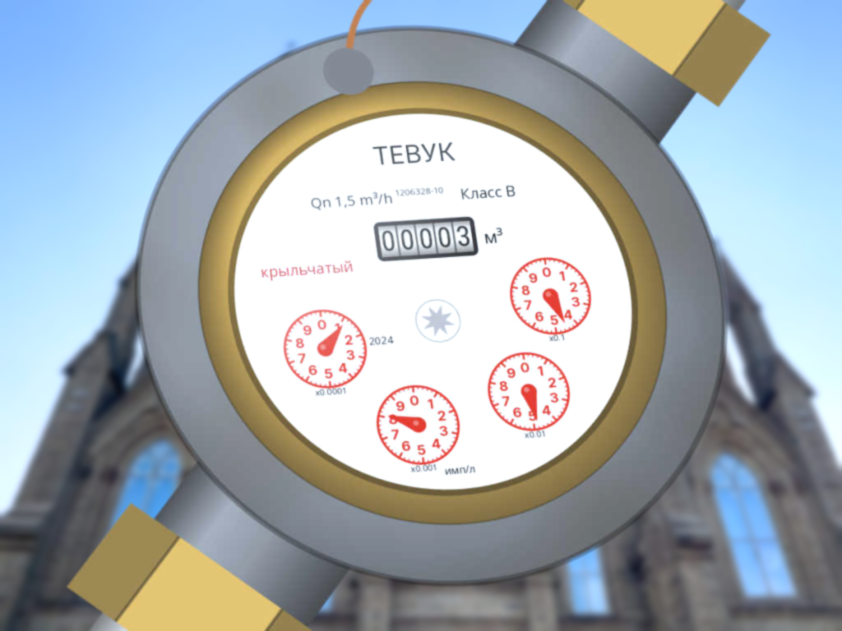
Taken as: 3.4481 m³
